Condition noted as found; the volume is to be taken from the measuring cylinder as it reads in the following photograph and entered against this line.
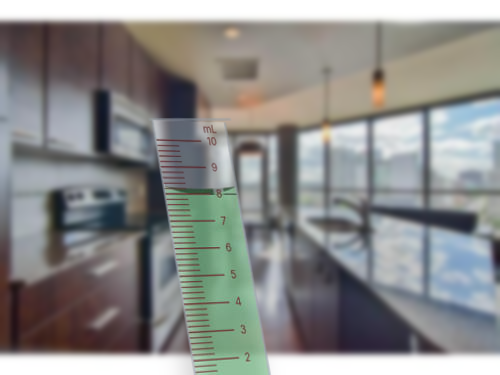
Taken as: 8 mL
